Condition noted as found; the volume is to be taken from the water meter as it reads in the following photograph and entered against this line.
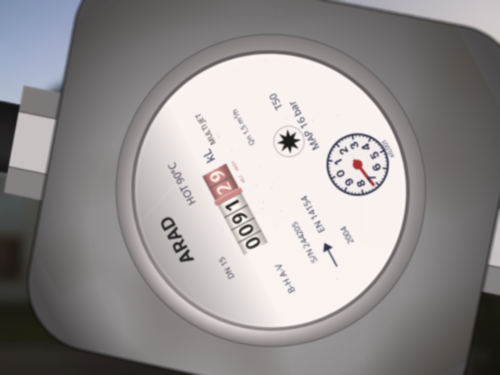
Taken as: 91.297 kL
